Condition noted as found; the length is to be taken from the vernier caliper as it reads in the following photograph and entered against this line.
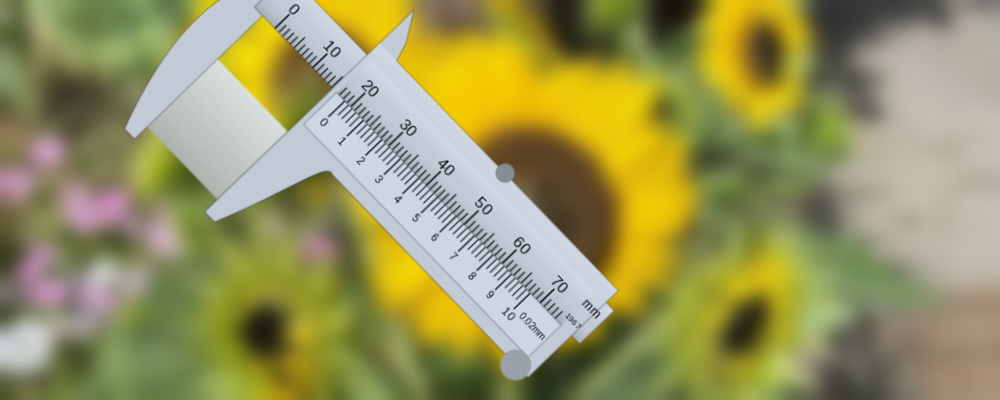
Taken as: 18.5 mm
